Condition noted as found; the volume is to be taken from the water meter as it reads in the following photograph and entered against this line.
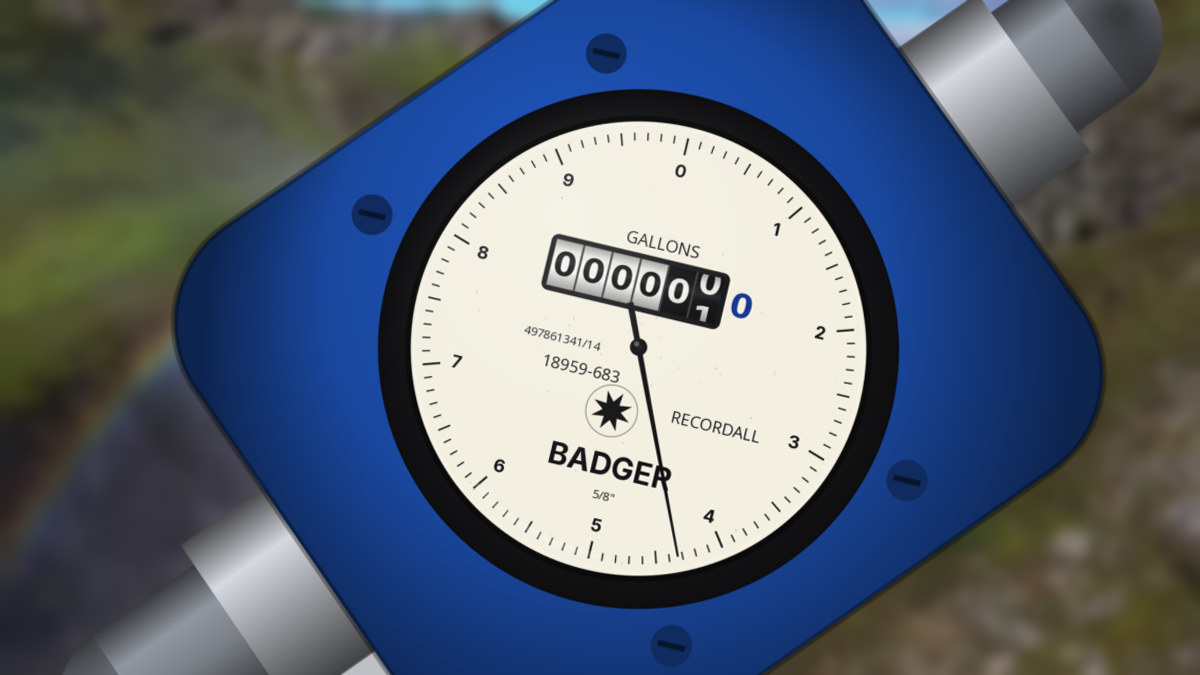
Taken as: 4.3 gal
